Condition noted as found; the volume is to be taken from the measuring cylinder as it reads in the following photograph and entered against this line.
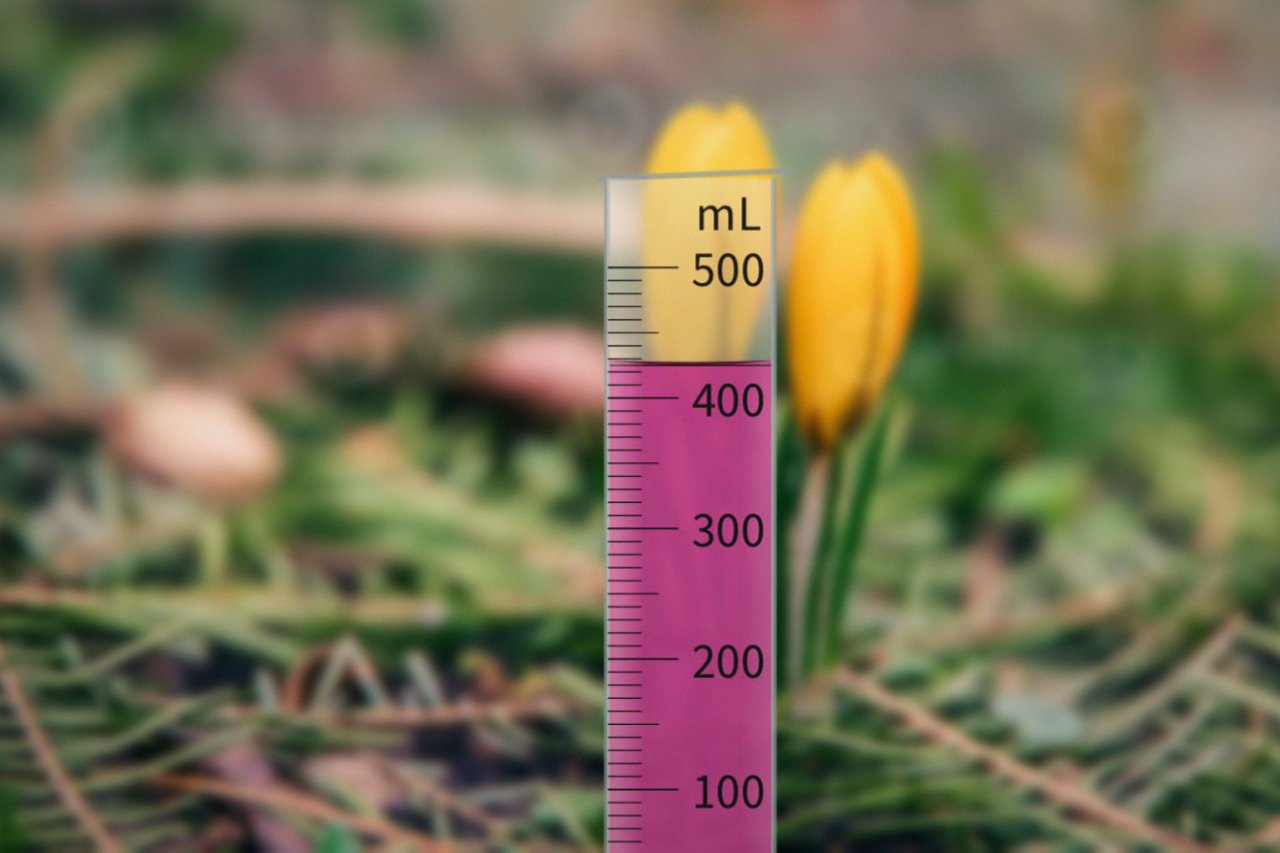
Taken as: 425 mL
